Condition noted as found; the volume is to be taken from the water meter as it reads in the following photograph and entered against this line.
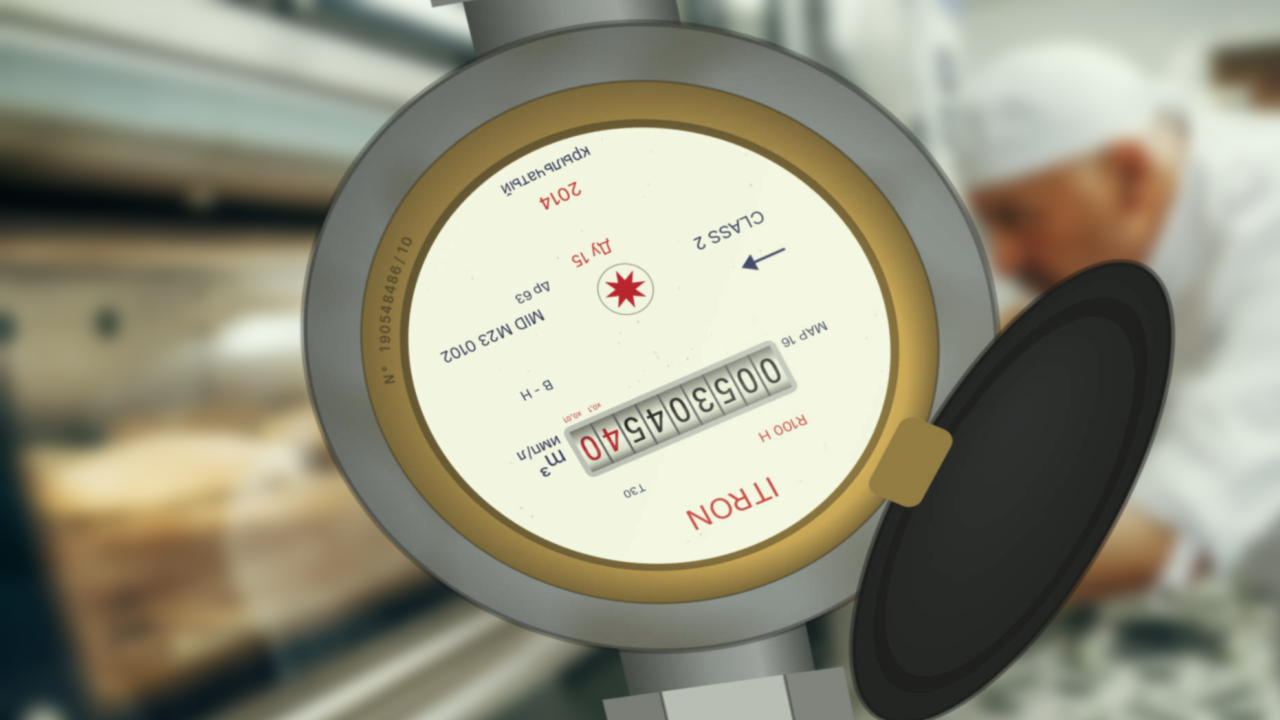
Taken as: 53045.40 m³
